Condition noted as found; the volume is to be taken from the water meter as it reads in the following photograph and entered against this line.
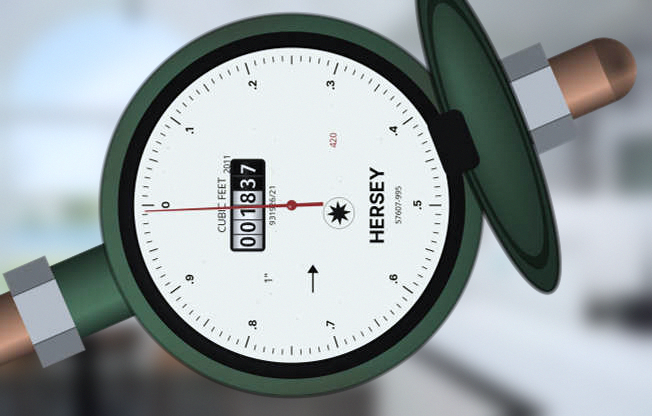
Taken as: 1836.99 ft³
